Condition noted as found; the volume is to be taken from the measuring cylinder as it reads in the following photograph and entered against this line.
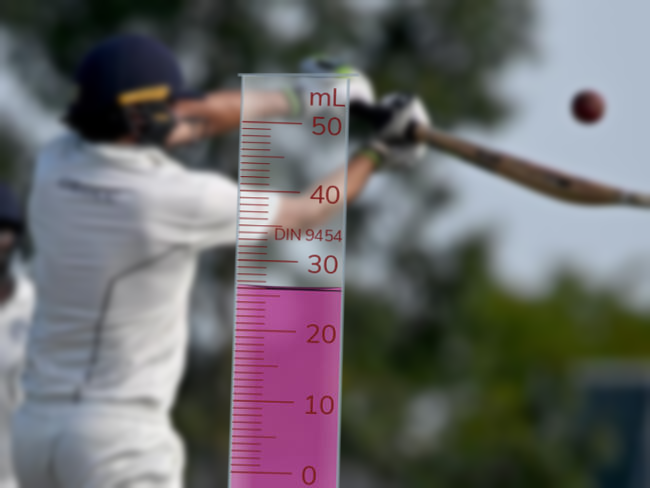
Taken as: 26 mL
